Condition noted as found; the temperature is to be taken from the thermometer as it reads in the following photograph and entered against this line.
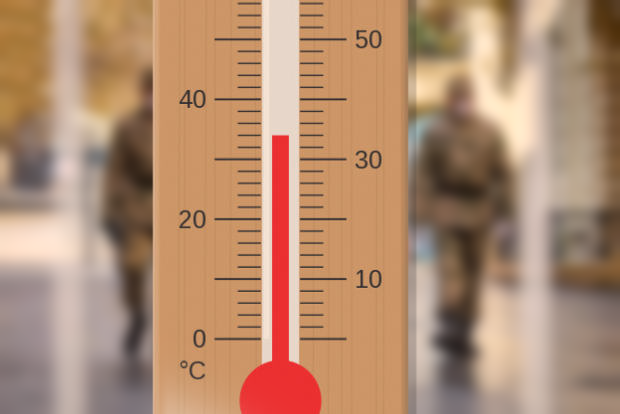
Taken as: 34 °C
